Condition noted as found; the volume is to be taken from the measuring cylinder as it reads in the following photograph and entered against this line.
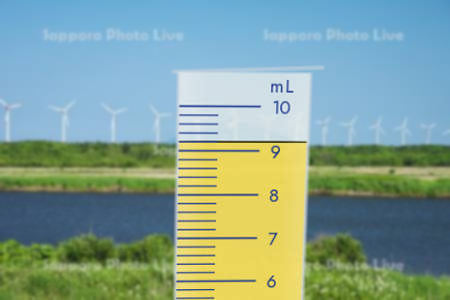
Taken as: 9.2 mL
